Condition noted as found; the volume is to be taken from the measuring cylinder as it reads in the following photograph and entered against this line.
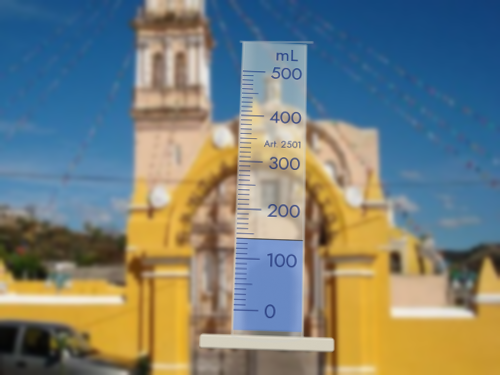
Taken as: 140 mL
